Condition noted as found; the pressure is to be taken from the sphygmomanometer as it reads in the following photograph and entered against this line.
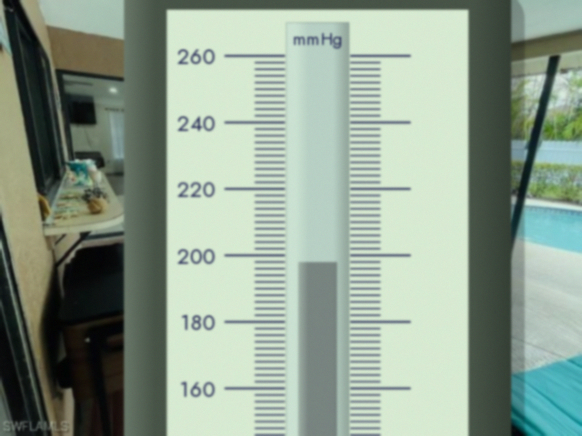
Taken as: 198 mmHg
